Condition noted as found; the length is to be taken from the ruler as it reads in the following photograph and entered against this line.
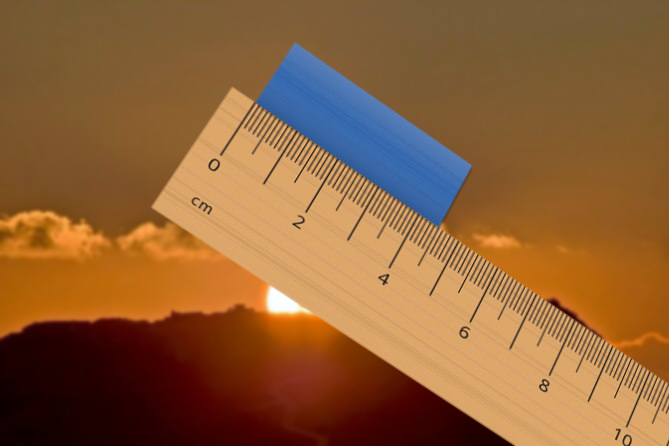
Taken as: 4.5 cm
